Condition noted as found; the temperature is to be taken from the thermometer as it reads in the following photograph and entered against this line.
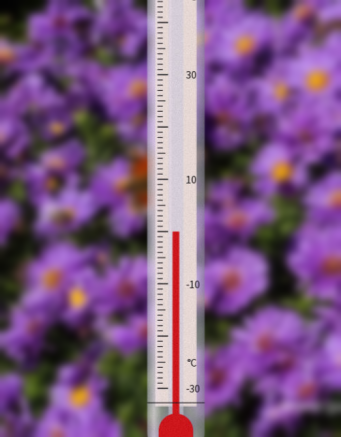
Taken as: 0 °C
